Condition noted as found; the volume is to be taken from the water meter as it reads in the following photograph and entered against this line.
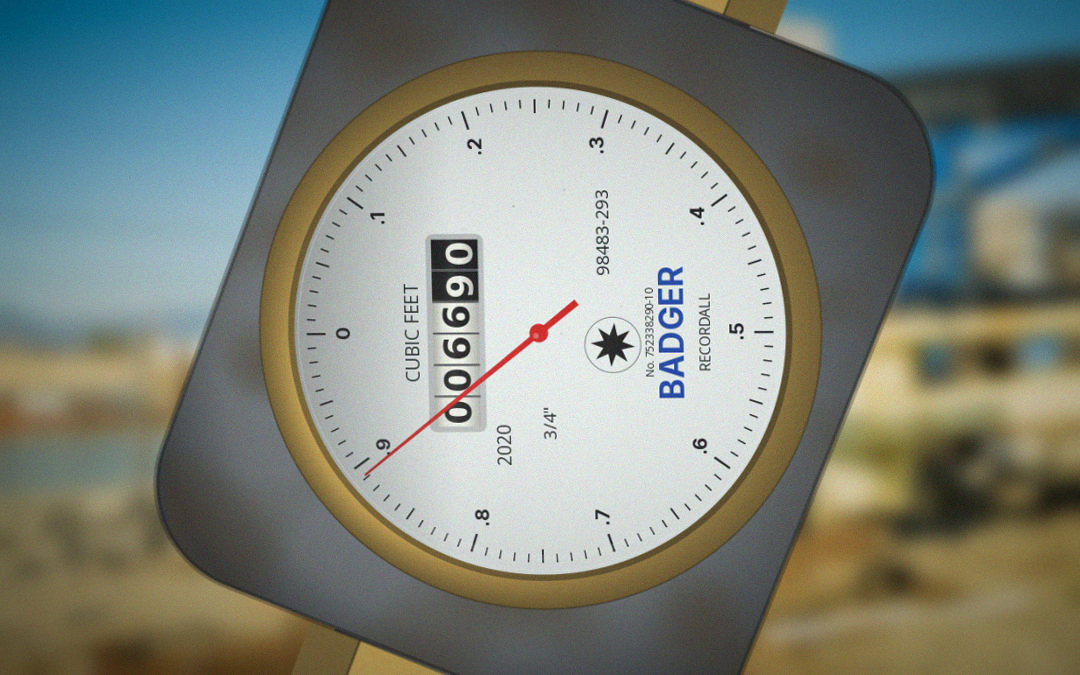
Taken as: 6689.89 ft³
